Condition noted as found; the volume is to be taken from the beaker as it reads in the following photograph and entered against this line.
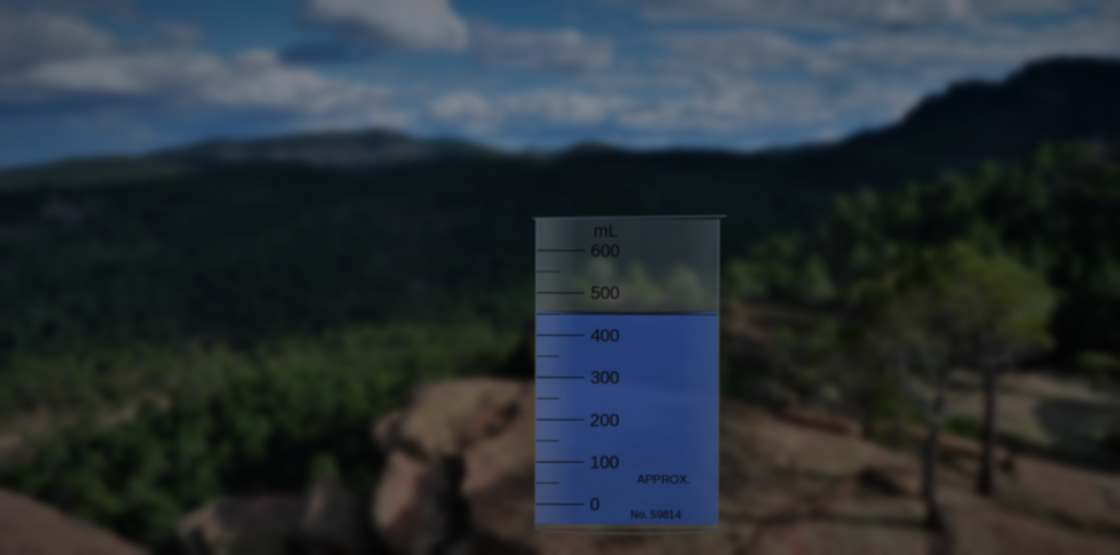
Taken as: 450 mL
